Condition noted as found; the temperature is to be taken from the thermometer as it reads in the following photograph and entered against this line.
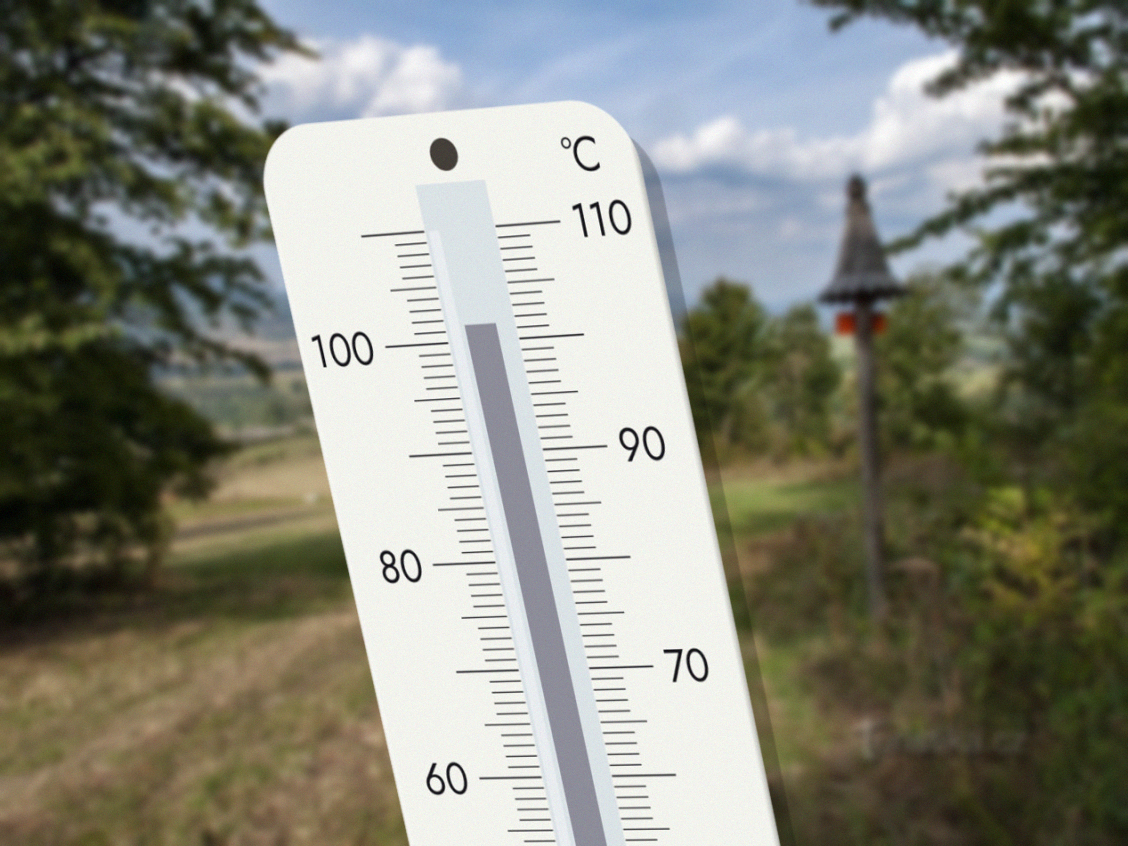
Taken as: 101.5 °C
